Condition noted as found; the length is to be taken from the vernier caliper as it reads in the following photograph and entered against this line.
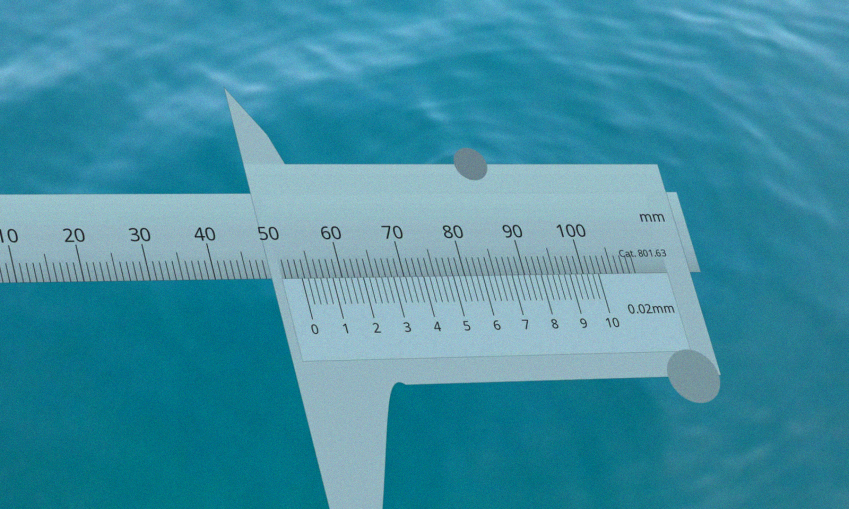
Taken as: 53.6 mm
